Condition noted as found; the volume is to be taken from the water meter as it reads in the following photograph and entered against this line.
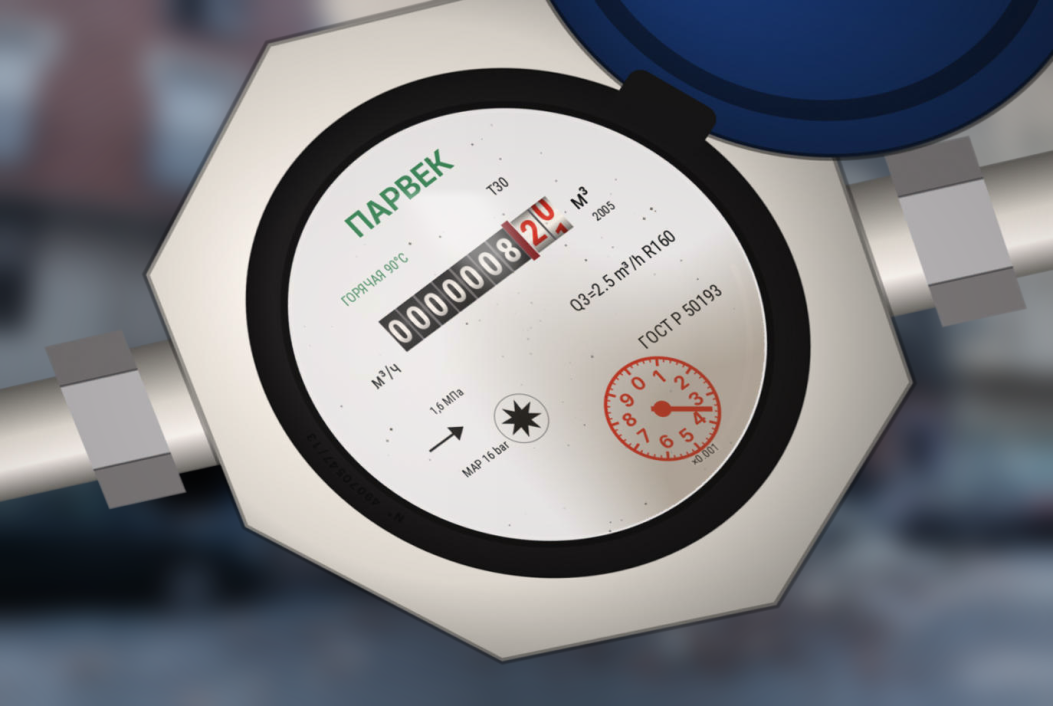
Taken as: 8.203 m³
